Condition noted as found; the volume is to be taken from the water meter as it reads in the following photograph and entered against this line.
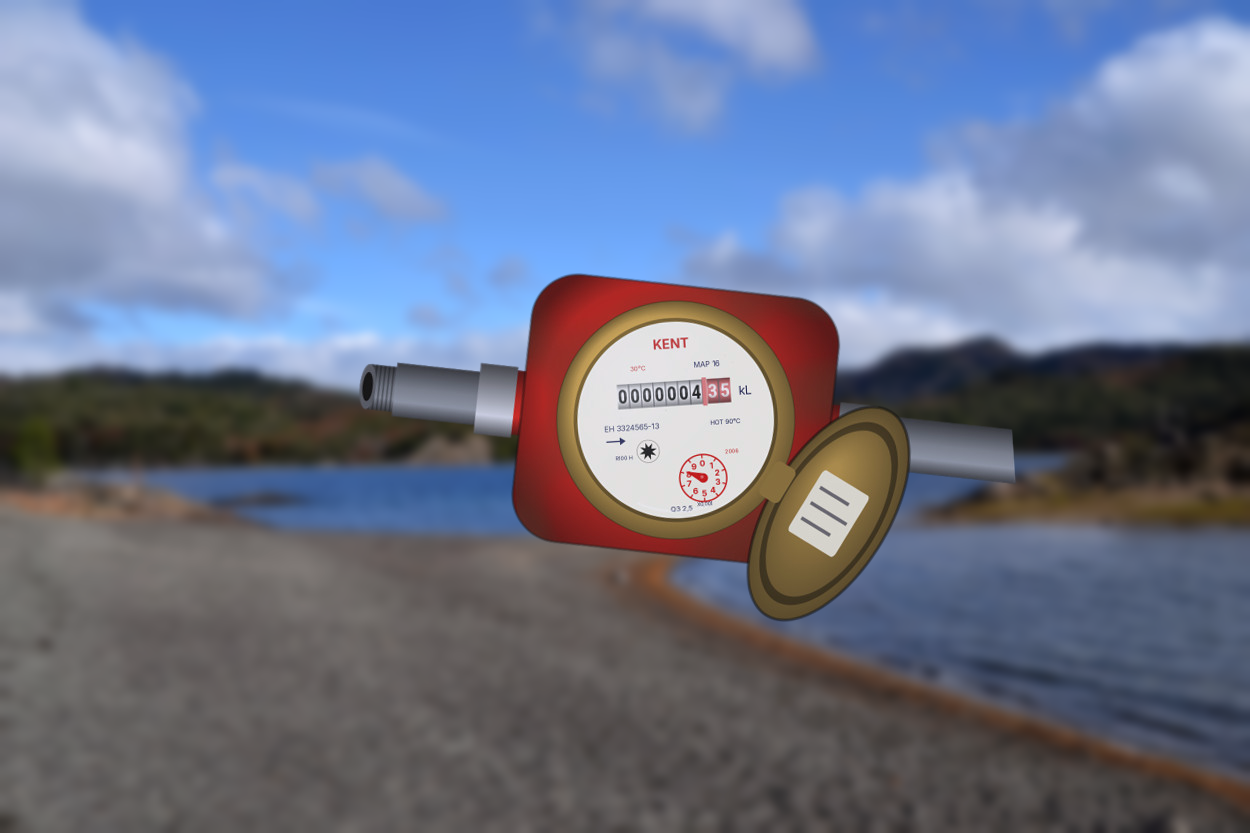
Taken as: 4.358 kL
